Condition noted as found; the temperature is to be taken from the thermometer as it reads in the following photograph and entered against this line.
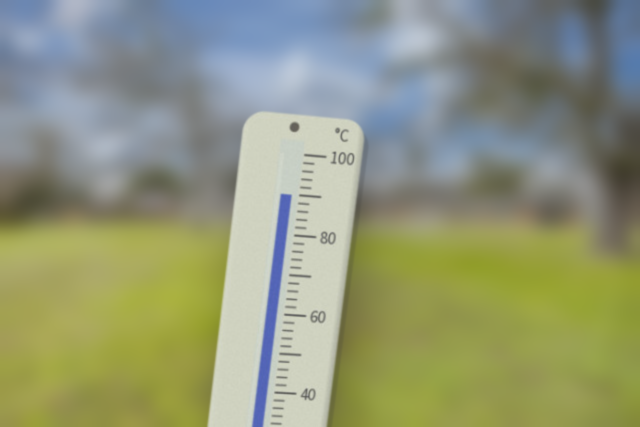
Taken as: 90 °C
